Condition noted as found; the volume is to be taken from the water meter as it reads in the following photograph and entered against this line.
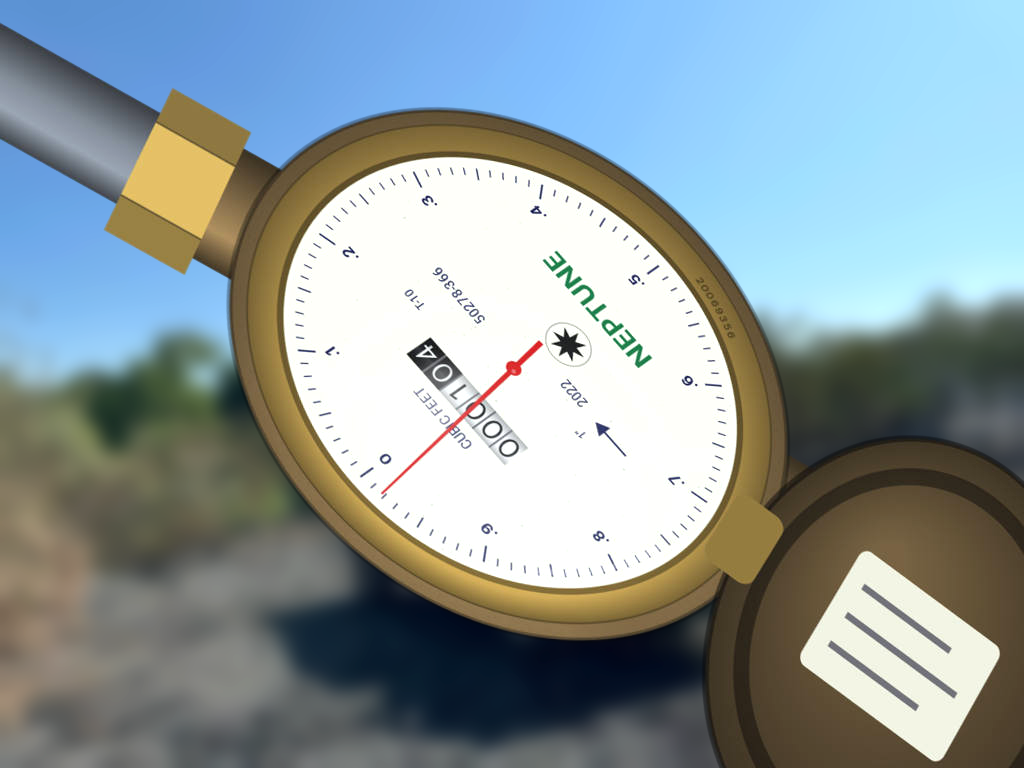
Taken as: 103.98 ft³
